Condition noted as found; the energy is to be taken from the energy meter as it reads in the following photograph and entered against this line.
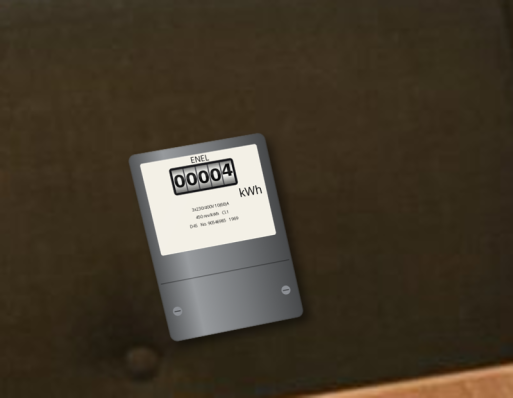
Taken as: 4 kWh
